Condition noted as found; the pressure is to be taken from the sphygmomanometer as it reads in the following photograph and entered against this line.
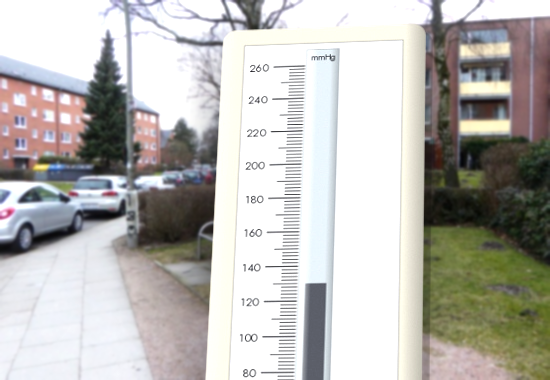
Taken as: 130 mmHg
